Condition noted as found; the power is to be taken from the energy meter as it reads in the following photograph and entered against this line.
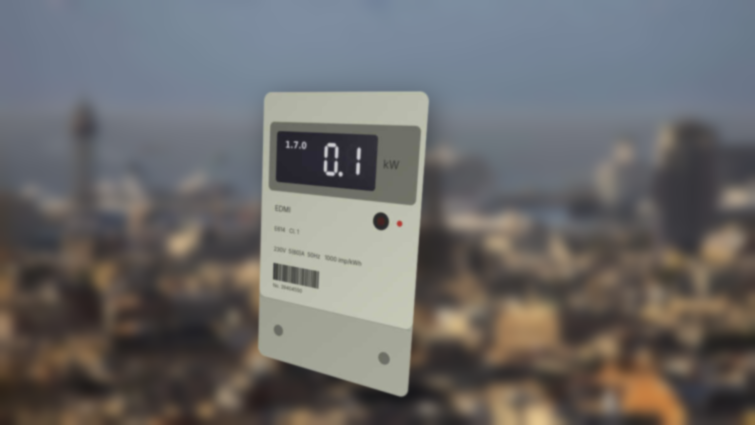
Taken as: 0.1 kW
